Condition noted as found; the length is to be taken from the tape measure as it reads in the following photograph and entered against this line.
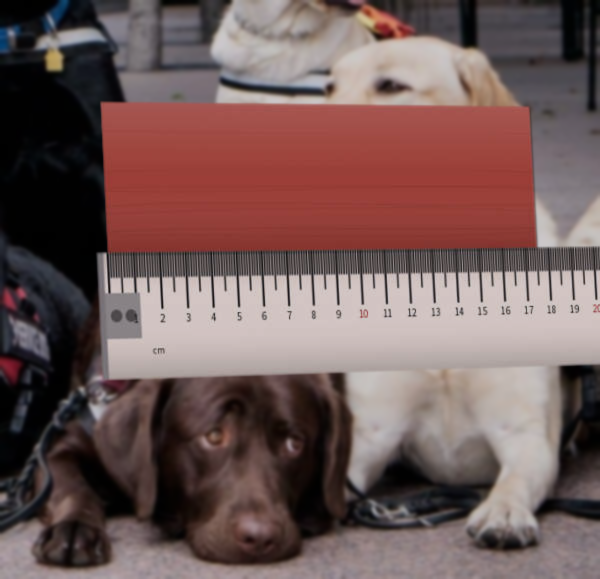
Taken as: 17.5 cm
